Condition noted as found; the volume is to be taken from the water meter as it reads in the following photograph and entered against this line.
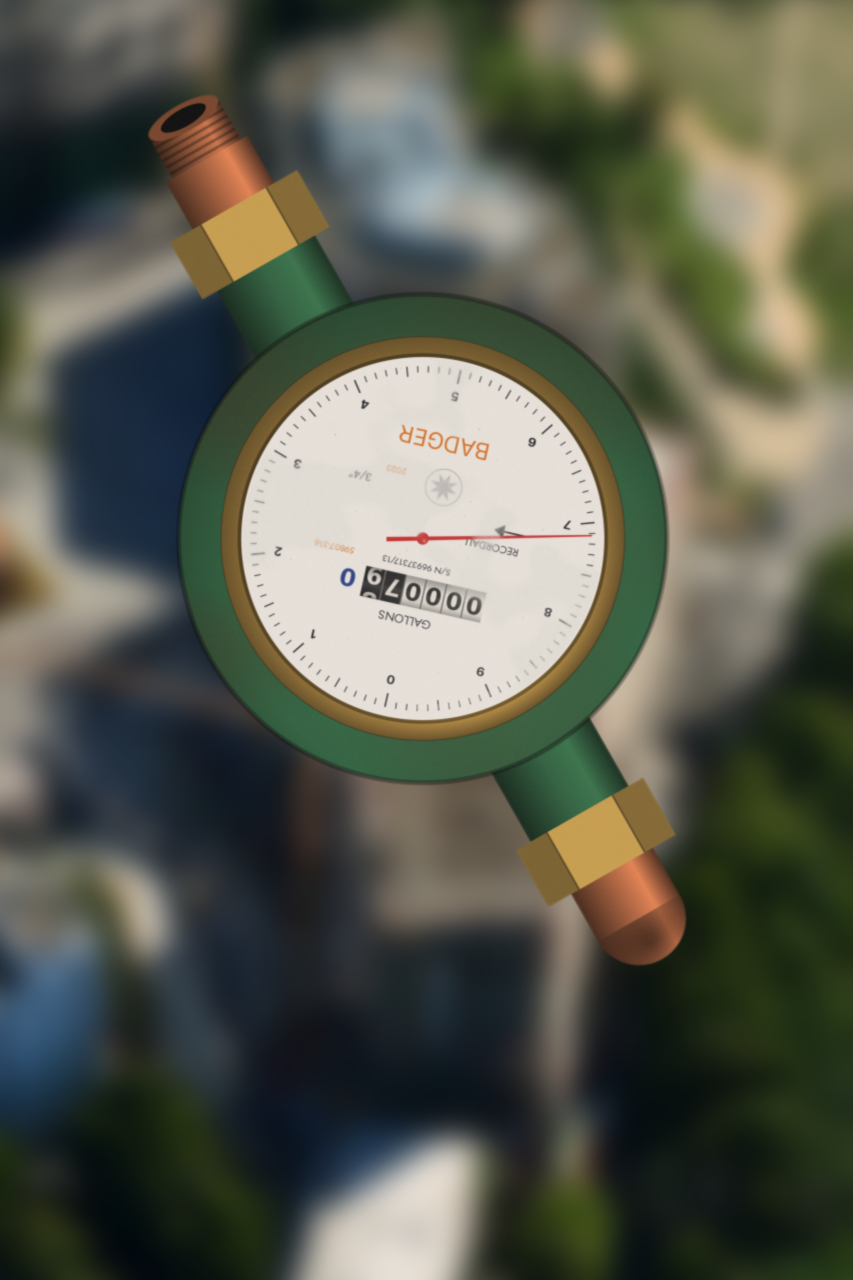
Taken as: 787.1 gal
